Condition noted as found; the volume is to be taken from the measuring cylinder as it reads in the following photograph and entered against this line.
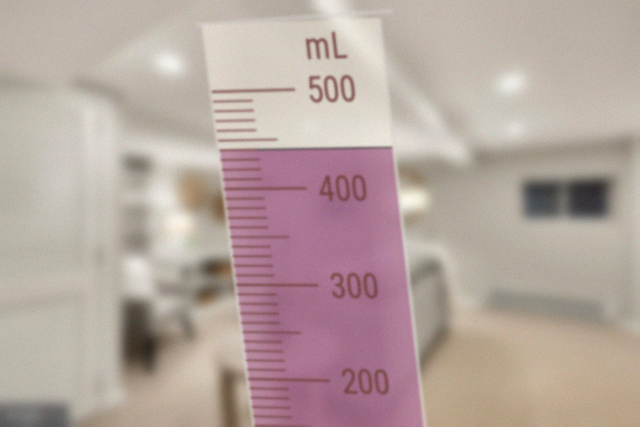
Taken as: 440 mL
